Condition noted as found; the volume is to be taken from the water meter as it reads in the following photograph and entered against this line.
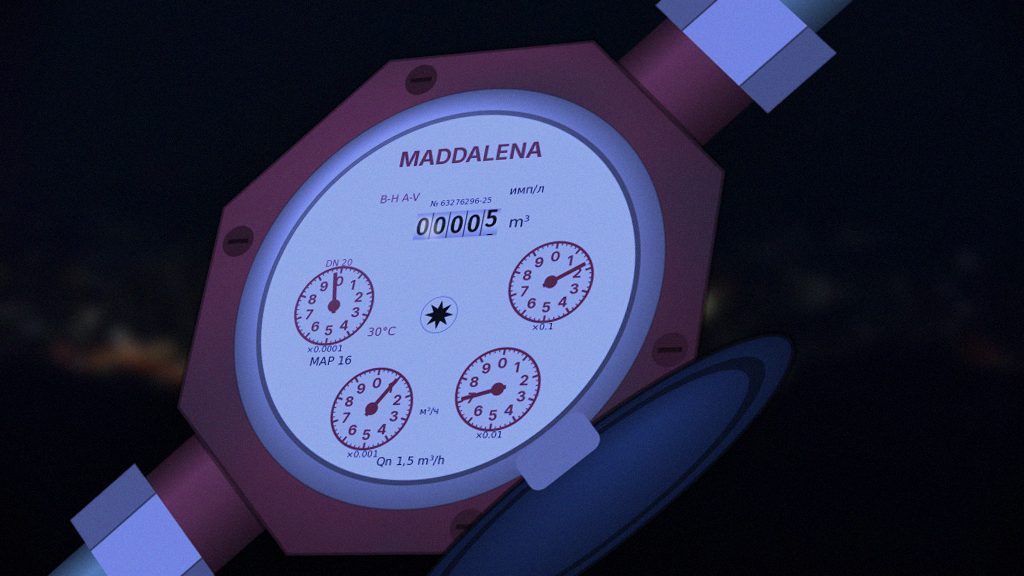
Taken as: 5.1709 m³
